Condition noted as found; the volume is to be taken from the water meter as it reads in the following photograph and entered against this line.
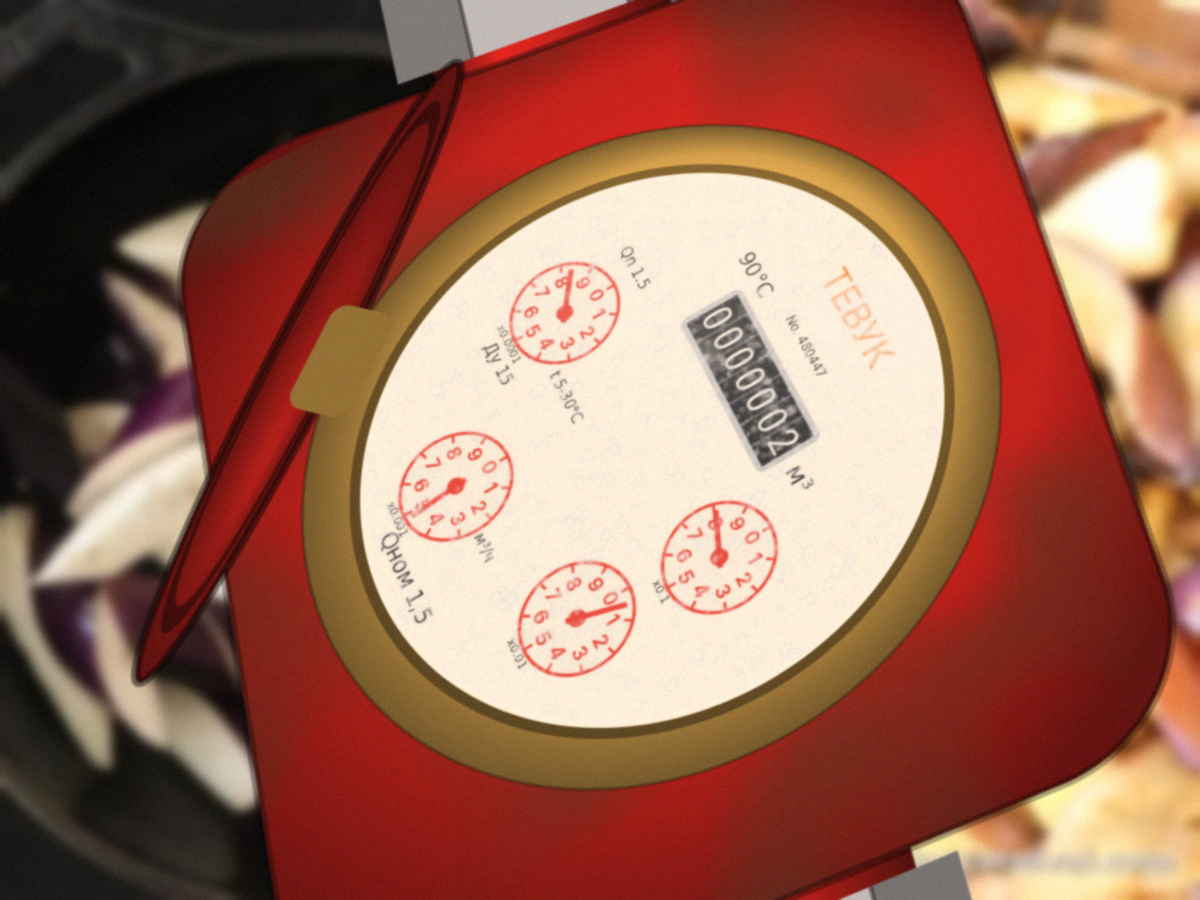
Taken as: 2.8048 m³
